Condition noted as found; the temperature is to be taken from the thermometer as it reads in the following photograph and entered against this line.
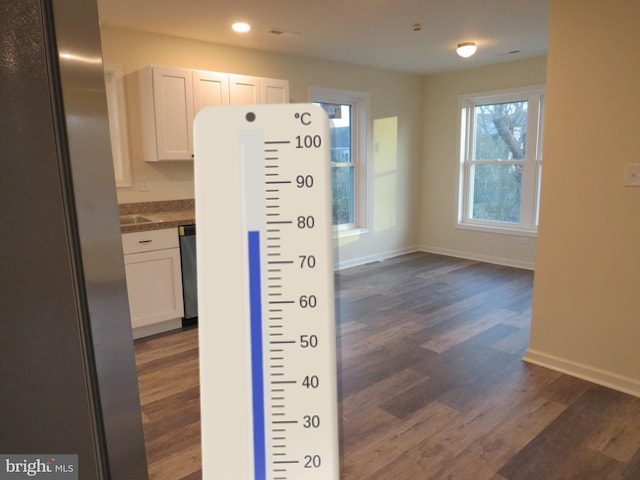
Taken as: 78 °C
